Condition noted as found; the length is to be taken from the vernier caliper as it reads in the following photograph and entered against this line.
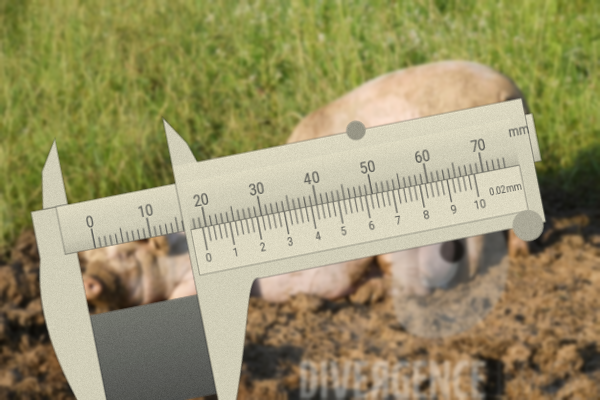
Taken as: 19.4 mm
